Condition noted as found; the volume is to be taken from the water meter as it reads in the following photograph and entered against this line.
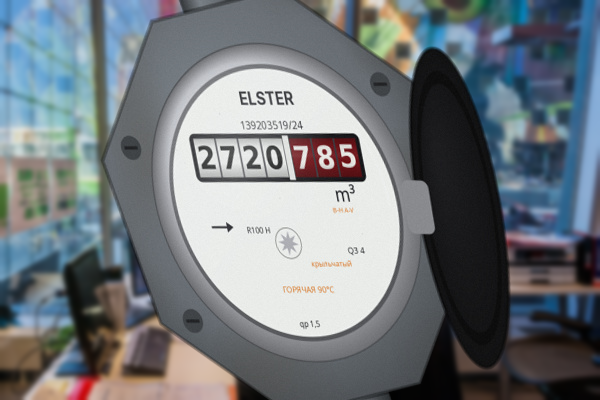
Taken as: 2720.785 m³
